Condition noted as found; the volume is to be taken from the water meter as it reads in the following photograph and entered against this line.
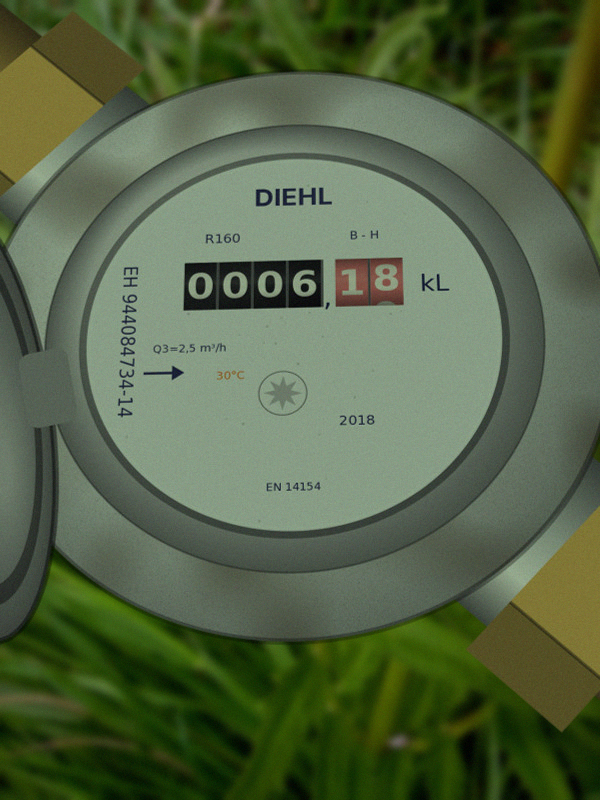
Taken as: 6.18 kL
